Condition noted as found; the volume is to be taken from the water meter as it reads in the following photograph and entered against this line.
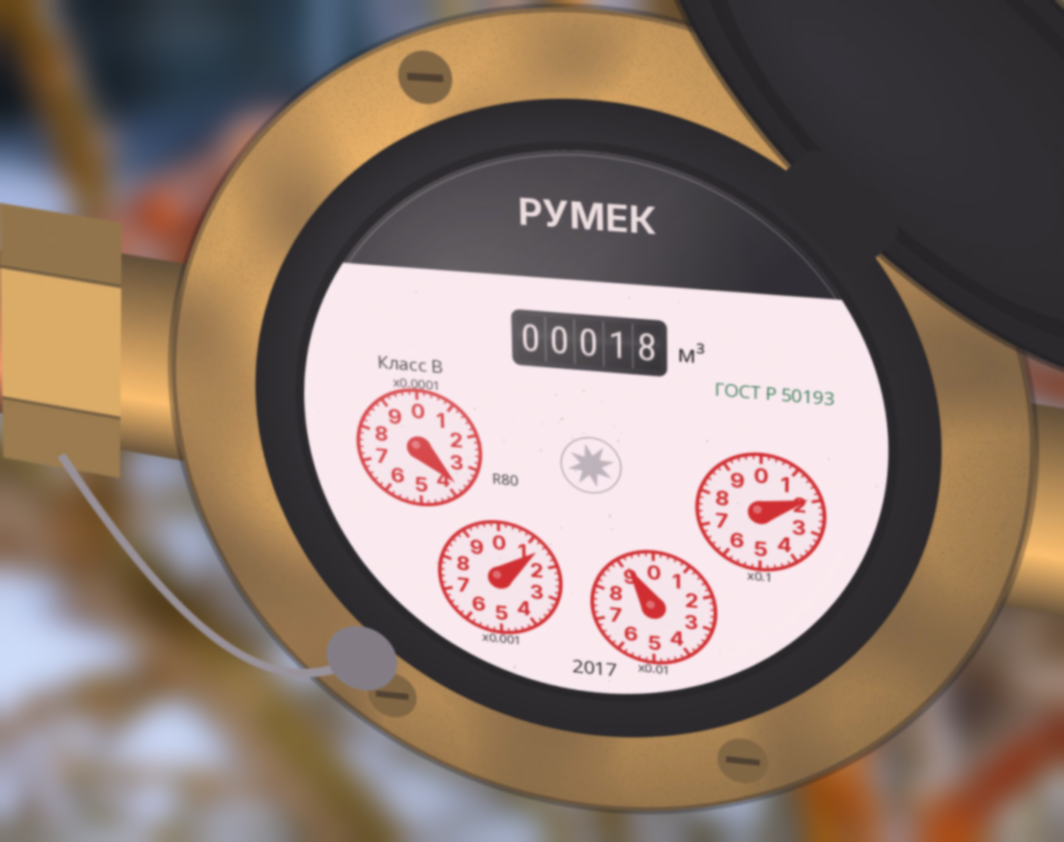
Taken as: 18.1913 m³
